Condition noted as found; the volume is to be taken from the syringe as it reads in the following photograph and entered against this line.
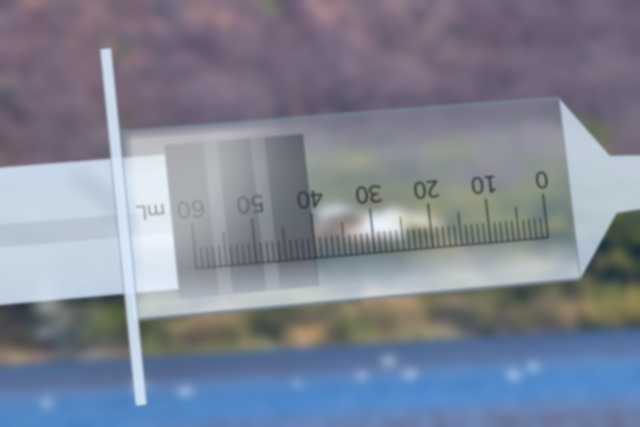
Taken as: 40 mL
